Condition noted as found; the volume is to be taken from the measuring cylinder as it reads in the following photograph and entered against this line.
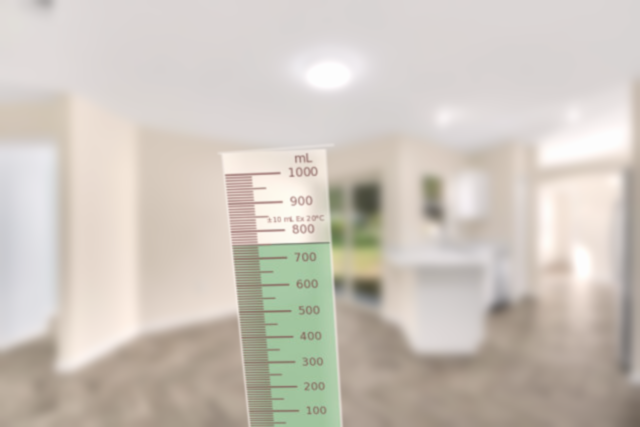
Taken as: 750 mL
